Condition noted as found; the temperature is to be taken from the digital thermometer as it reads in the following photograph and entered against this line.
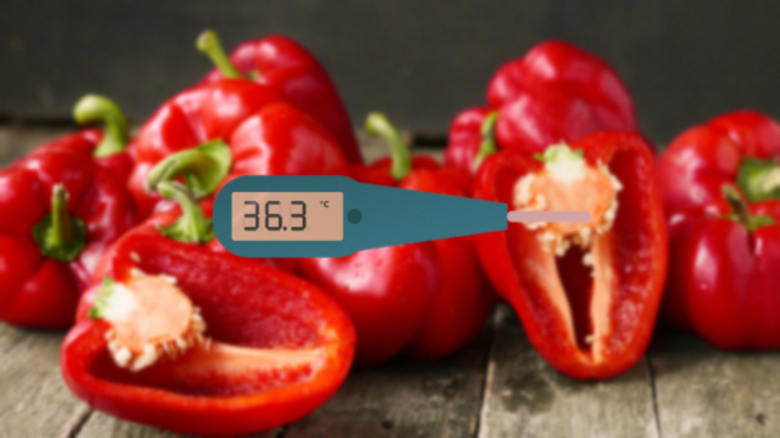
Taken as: 36.3 °C
